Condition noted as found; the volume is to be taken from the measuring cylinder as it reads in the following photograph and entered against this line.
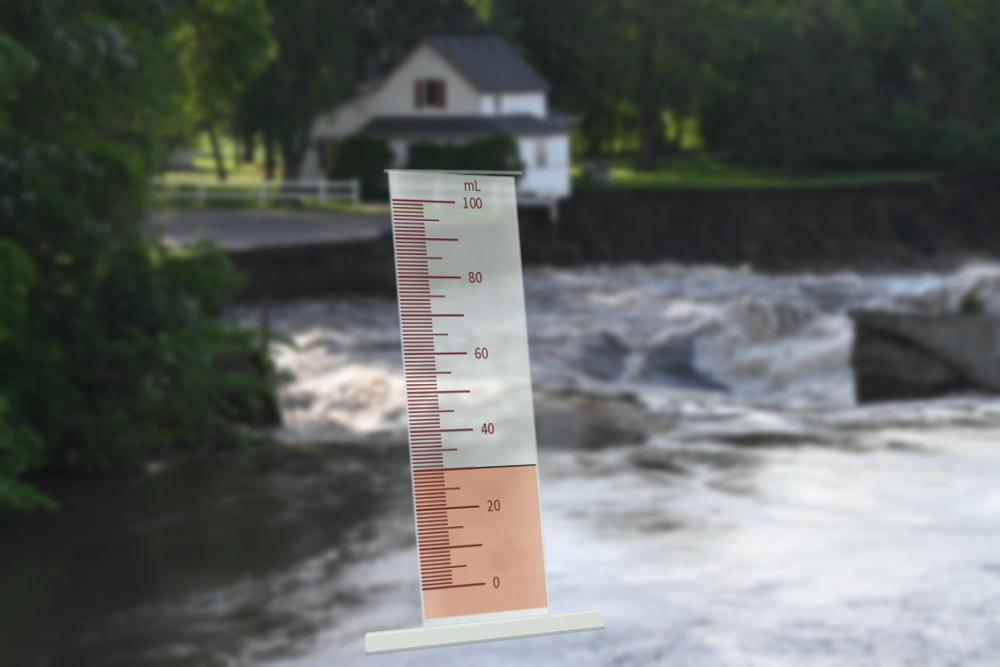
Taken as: 30 mL
